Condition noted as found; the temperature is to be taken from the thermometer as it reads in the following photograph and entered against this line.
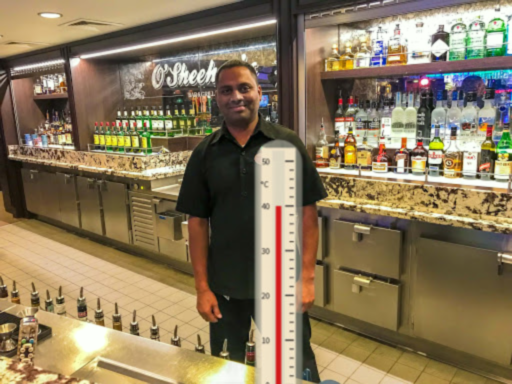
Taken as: 40 °C
